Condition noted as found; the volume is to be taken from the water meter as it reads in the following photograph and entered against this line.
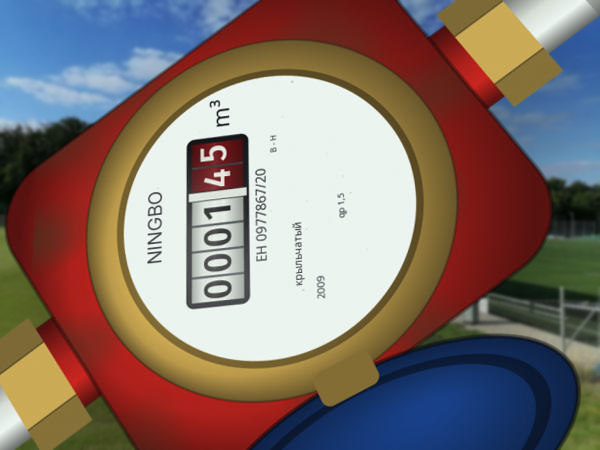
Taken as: 1.45 m³
